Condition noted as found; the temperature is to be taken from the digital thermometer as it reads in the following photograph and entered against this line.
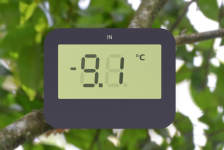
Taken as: -9.1 °C
